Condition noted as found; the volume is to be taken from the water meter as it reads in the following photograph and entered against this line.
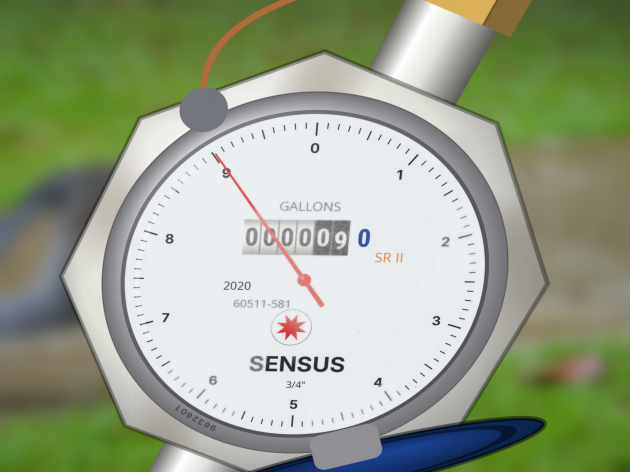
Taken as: 89.0 gal
